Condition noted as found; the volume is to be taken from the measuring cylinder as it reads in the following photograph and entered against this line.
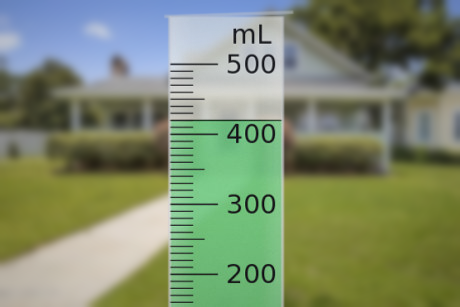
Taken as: 420 mL
